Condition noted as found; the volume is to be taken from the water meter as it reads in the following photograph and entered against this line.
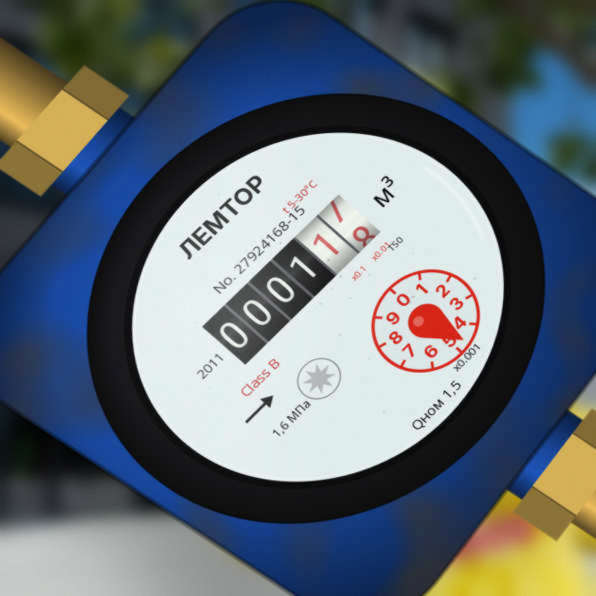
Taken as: 1.174 m³
